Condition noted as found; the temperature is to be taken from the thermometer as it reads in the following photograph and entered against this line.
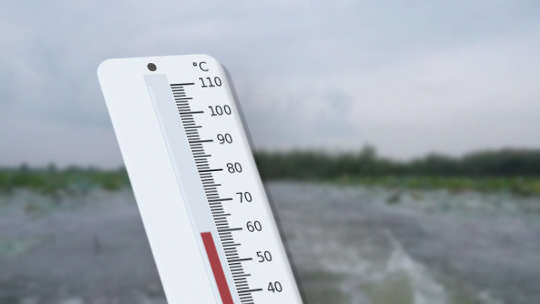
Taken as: 60 °C
